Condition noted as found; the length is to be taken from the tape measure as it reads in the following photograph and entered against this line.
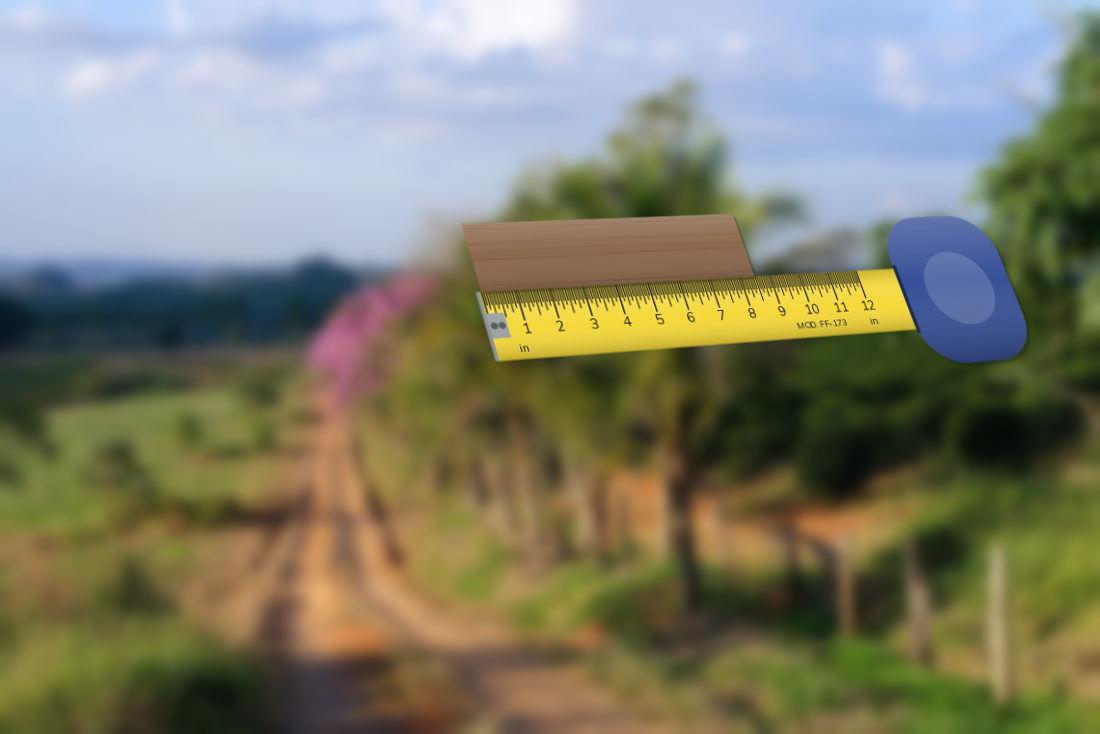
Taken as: 8.5 in
